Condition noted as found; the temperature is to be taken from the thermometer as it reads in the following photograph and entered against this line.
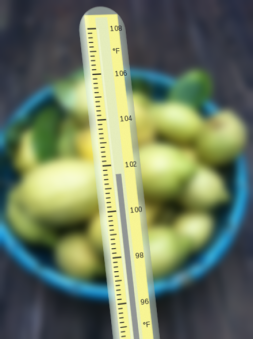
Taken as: 101.6 °F
